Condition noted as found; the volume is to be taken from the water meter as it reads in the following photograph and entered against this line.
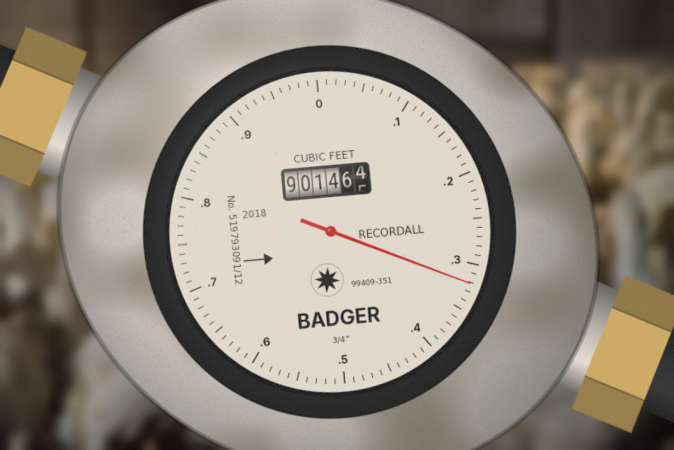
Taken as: 901464.32 ft³
